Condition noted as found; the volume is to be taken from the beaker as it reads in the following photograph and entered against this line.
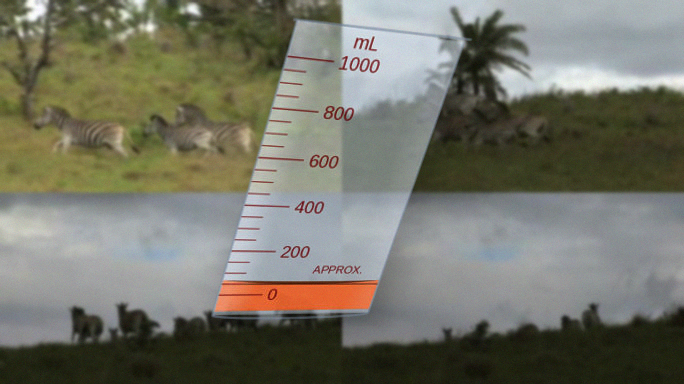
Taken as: 50 mL
